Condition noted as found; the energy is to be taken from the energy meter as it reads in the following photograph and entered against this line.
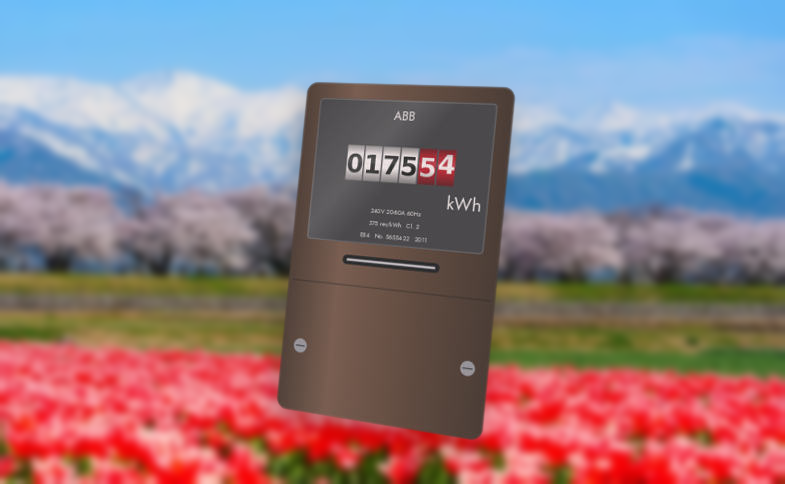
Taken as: 175.54 kWh
